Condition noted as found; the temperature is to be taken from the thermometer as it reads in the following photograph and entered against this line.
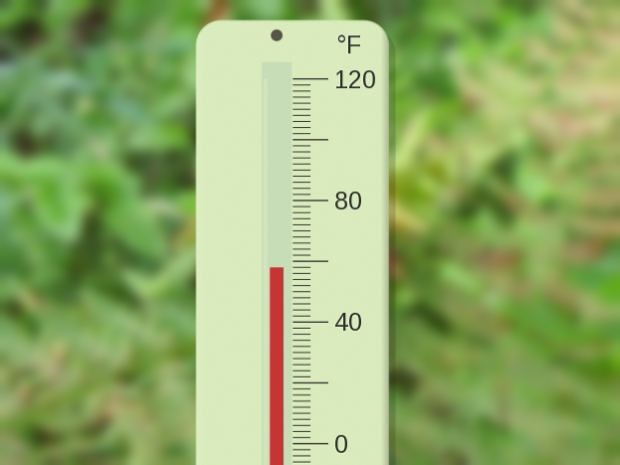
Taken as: 58 °F
